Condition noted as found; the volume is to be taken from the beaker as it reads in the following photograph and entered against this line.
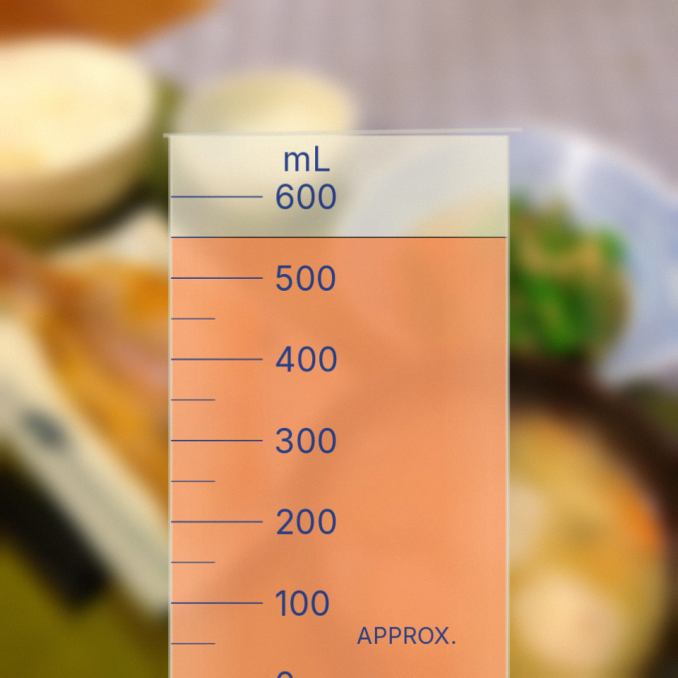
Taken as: 550 mL
